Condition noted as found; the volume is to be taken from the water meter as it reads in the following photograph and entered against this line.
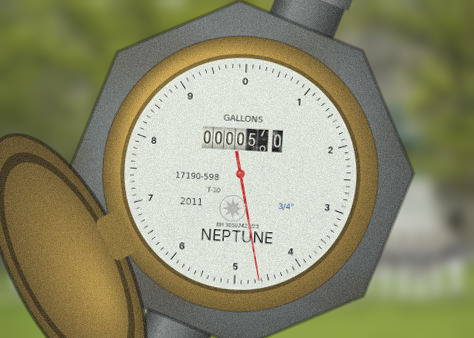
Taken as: 574.6 gal
